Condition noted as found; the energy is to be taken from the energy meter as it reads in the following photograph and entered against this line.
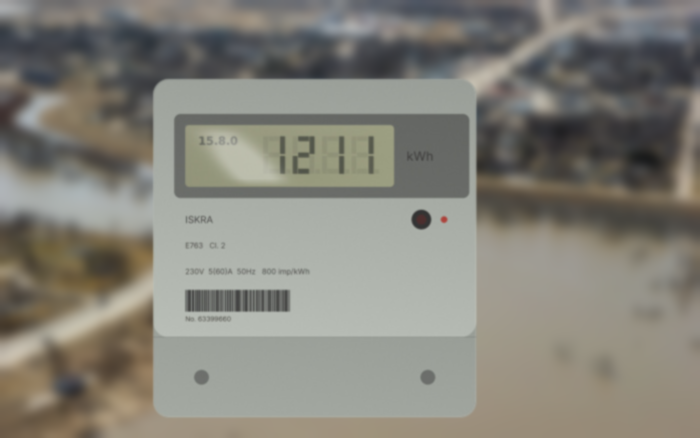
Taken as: 1211 kWh
